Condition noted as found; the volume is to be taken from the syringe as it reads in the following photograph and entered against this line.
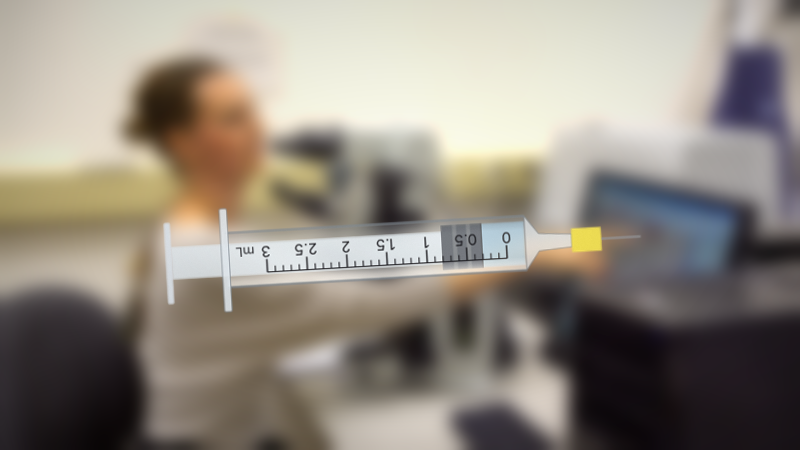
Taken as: 0.3 mL
